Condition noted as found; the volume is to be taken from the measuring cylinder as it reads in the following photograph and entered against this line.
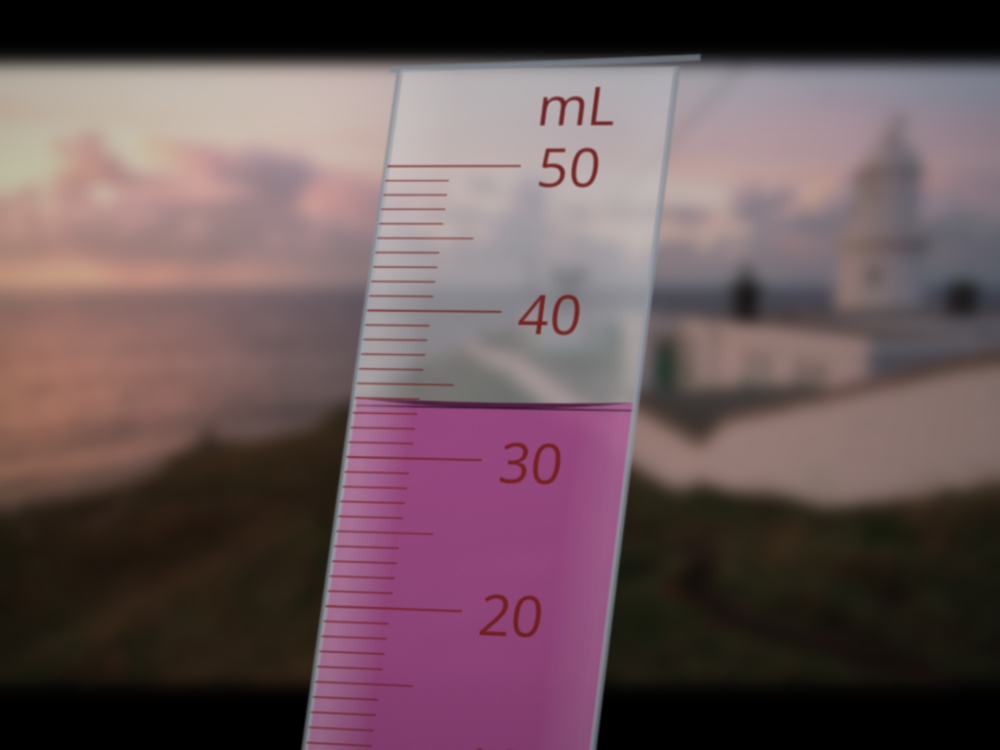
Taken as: 33.5 mL
